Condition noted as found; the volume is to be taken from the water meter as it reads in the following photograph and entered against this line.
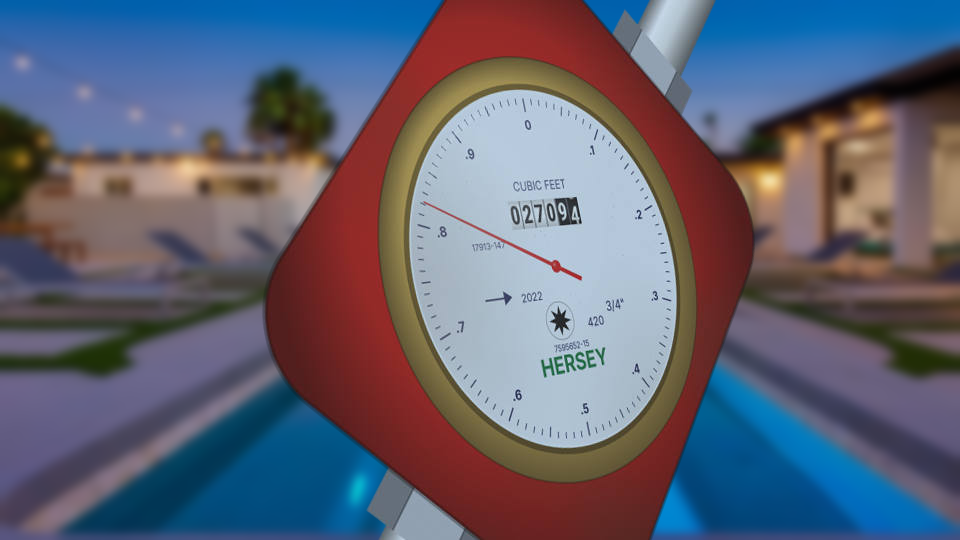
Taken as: 27093.82 ft³
